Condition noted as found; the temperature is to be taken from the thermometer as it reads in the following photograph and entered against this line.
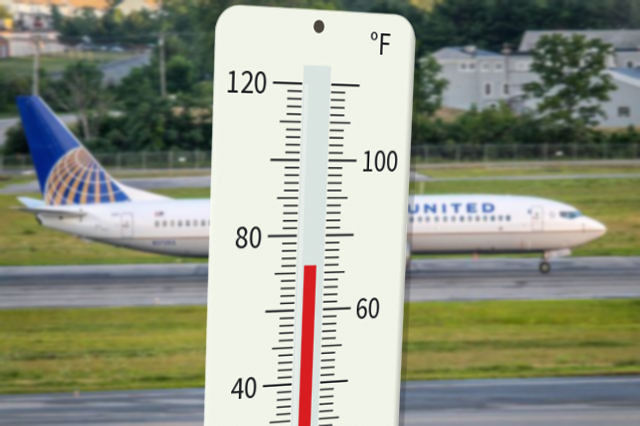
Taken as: 72 °F
